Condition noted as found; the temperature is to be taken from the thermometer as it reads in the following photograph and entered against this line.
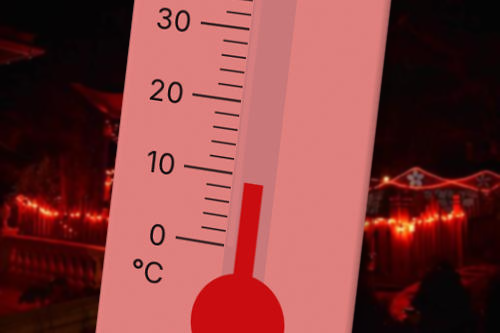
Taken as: 9 °C
